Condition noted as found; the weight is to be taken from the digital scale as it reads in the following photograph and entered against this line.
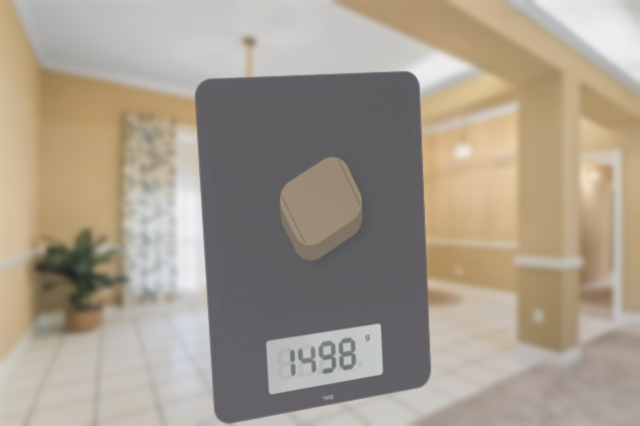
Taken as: 1498 g
